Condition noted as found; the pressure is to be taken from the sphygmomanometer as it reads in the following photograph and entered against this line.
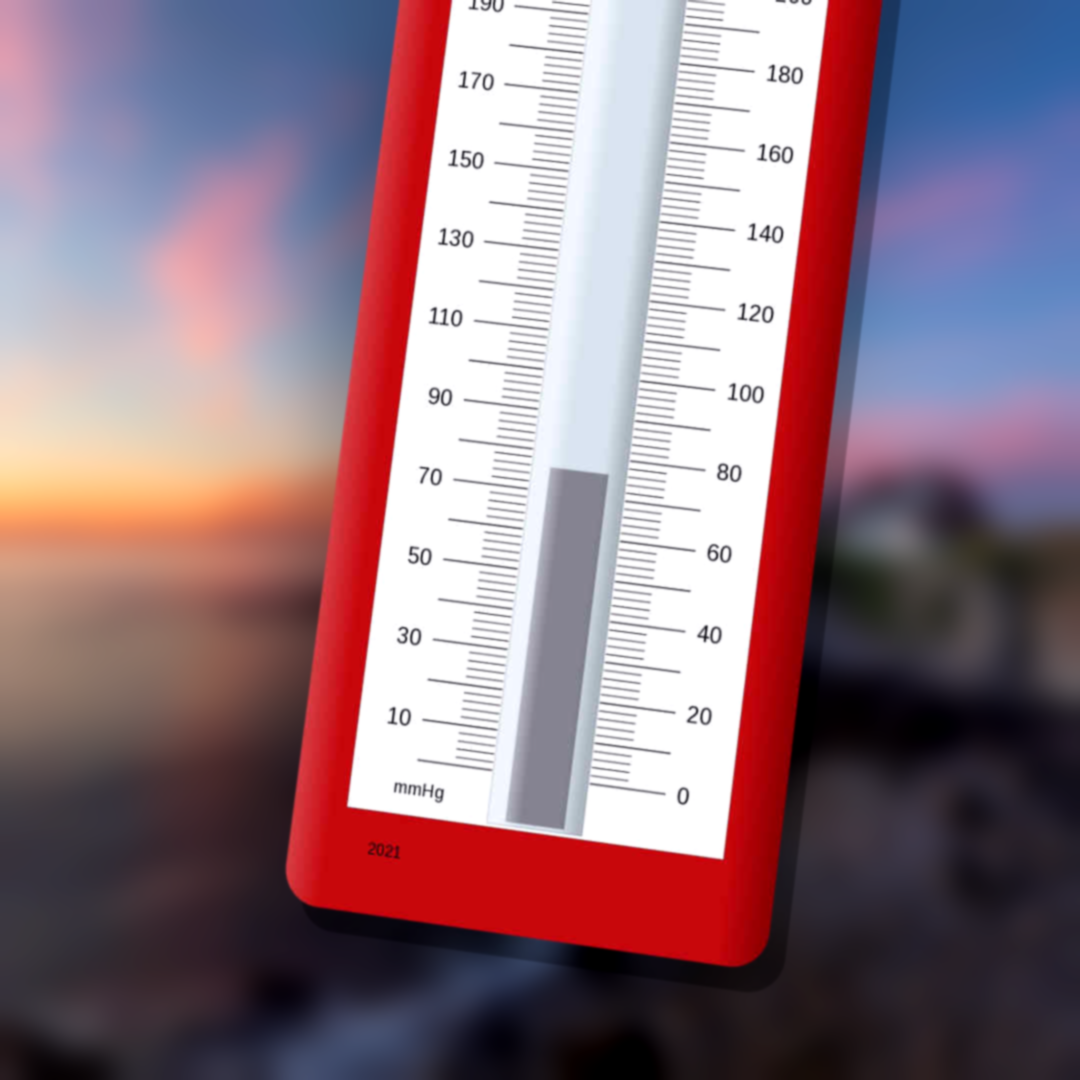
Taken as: 76 mmHg
